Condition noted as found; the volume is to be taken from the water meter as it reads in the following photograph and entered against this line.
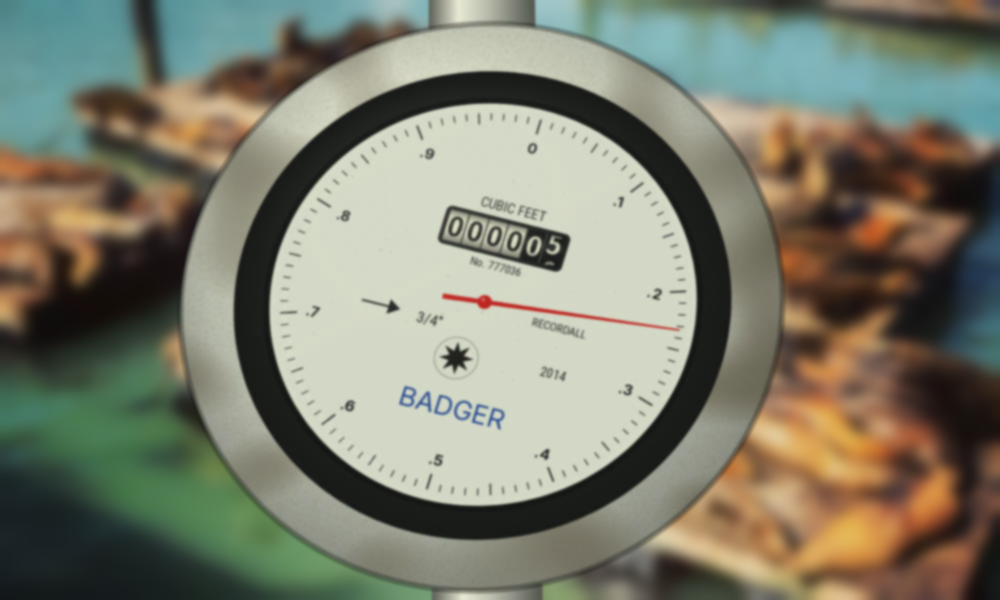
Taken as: 5.23 ft³
